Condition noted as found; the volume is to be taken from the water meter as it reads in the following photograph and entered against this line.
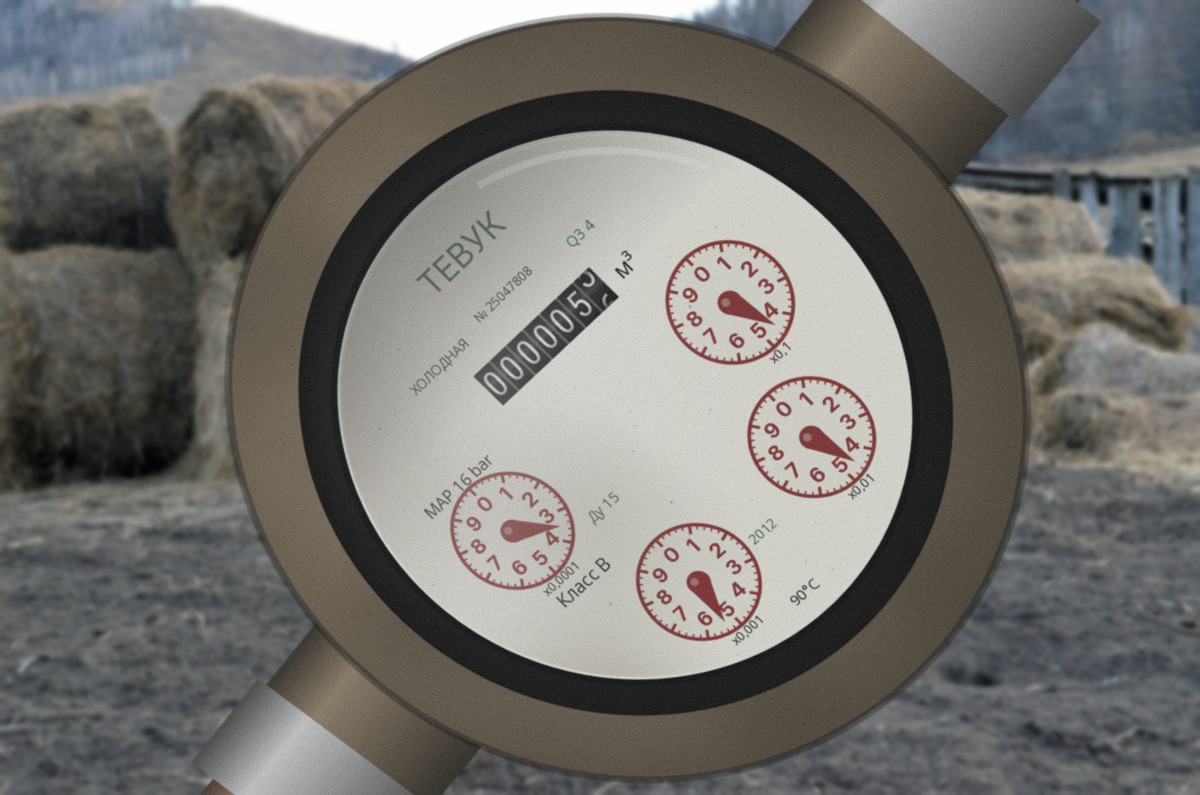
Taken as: 55.4453 m³
